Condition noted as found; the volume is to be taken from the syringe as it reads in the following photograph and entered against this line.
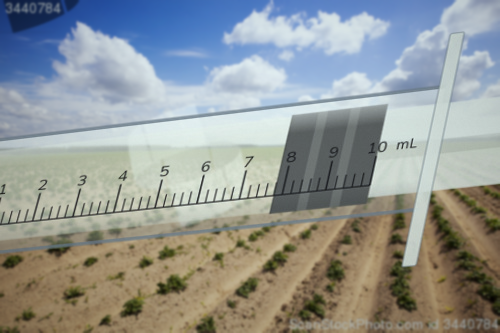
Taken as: 7.8 mL
